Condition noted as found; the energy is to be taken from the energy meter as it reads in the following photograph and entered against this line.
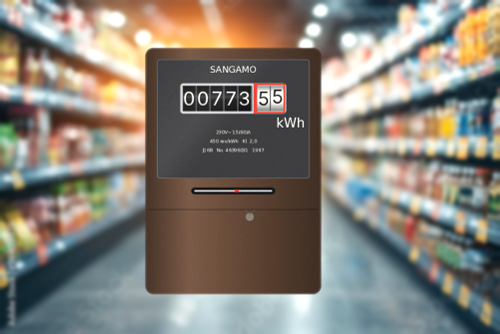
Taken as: 773.55 kWh
